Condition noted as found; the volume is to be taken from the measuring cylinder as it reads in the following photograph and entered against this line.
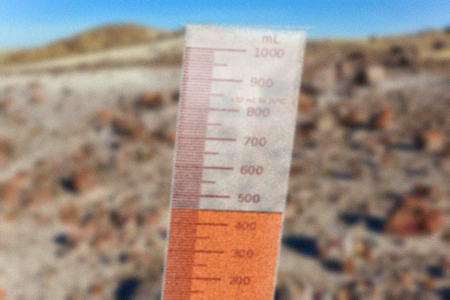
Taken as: 450 mL
